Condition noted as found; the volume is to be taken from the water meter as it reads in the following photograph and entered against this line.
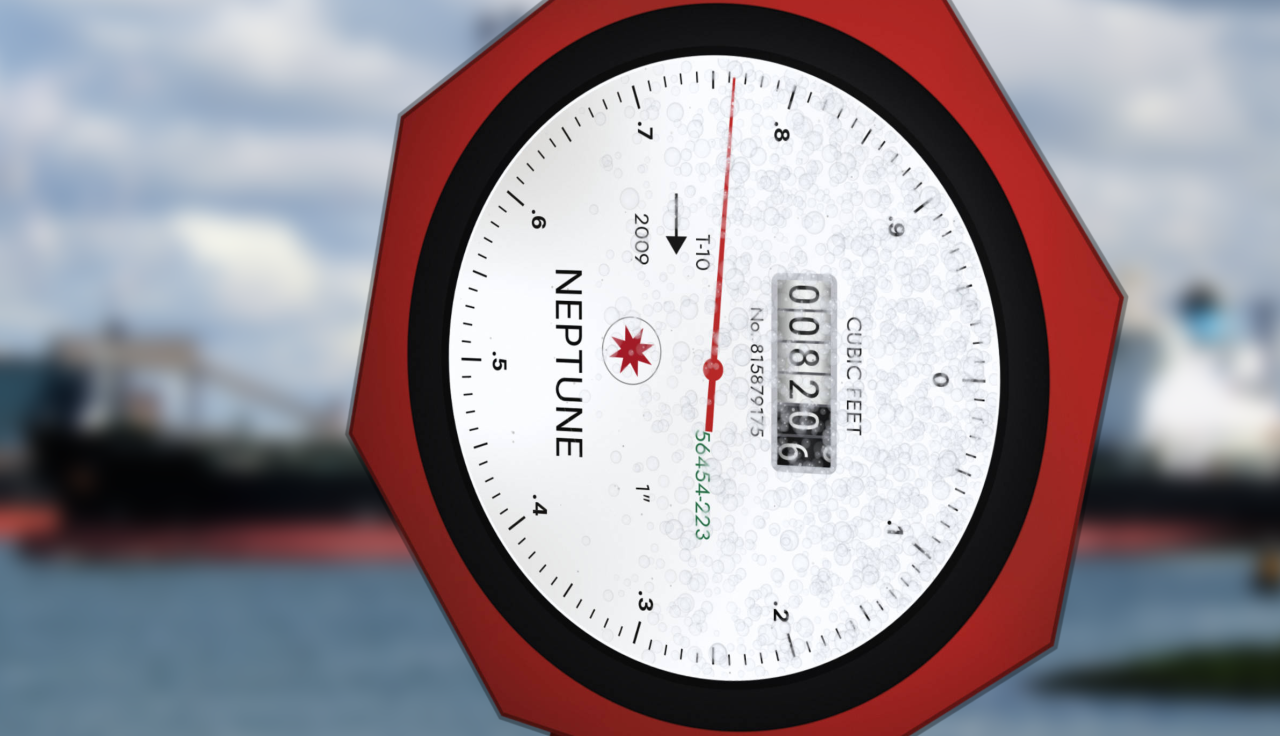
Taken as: 8205.76 ft³
